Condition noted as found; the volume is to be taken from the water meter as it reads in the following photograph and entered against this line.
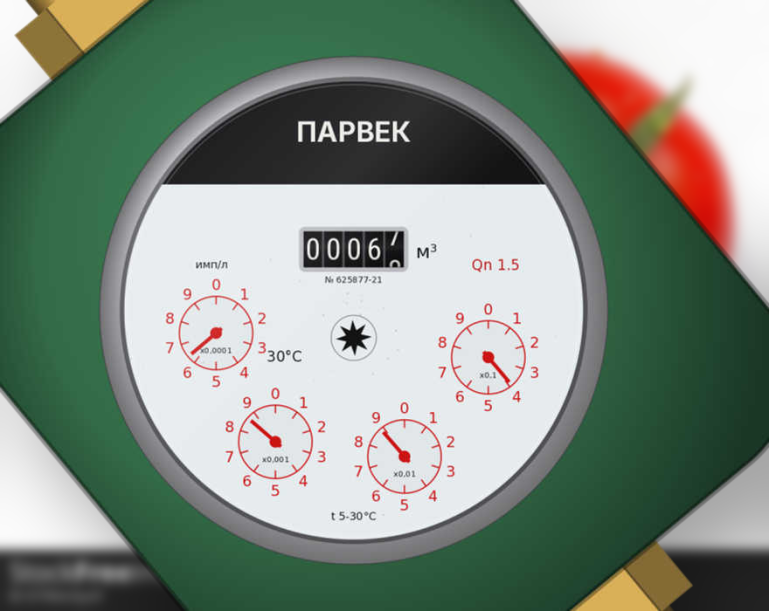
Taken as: 67.3886 m³
